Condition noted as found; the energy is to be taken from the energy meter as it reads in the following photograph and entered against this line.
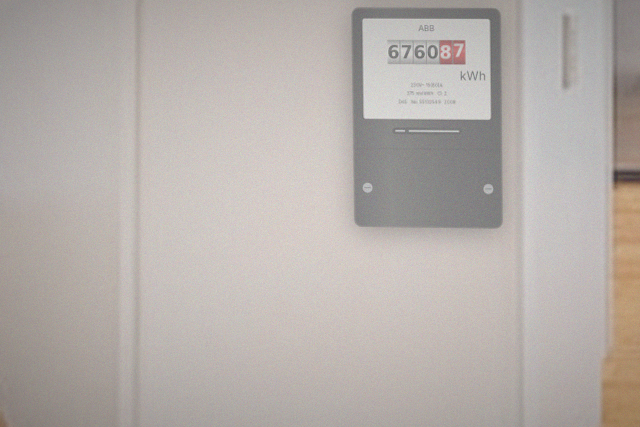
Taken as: 6760.87 kWh
